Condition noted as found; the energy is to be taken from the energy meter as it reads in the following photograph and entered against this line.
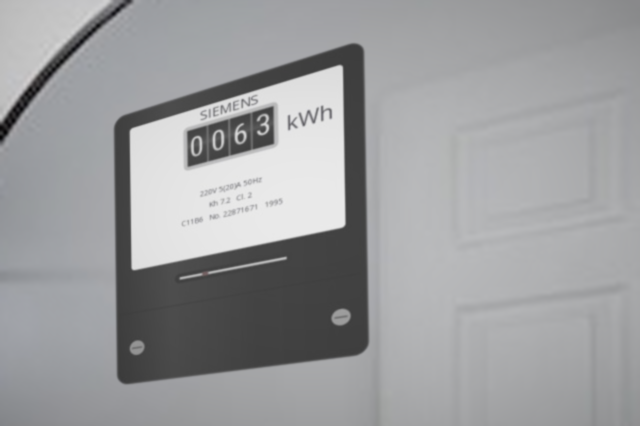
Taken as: 63 kWh
